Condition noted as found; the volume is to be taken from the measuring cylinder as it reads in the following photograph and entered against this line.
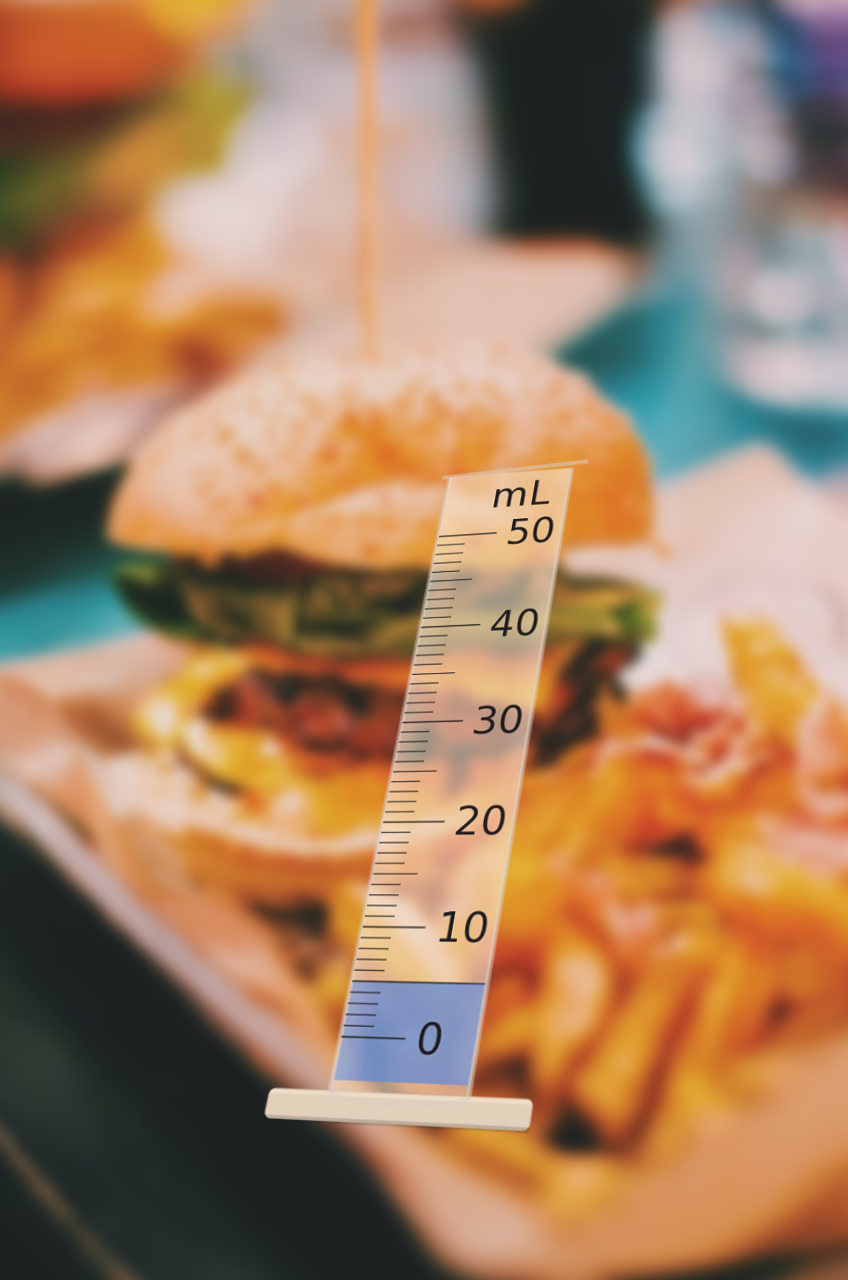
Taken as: 5 mL
